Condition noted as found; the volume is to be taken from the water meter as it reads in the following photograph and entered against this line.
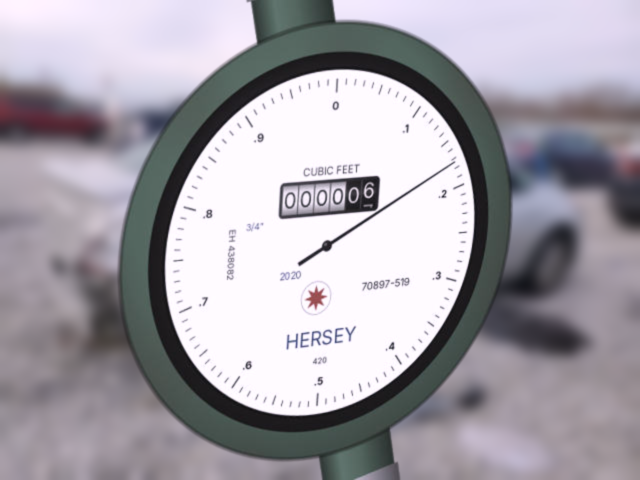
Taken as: 6.17 ft³
